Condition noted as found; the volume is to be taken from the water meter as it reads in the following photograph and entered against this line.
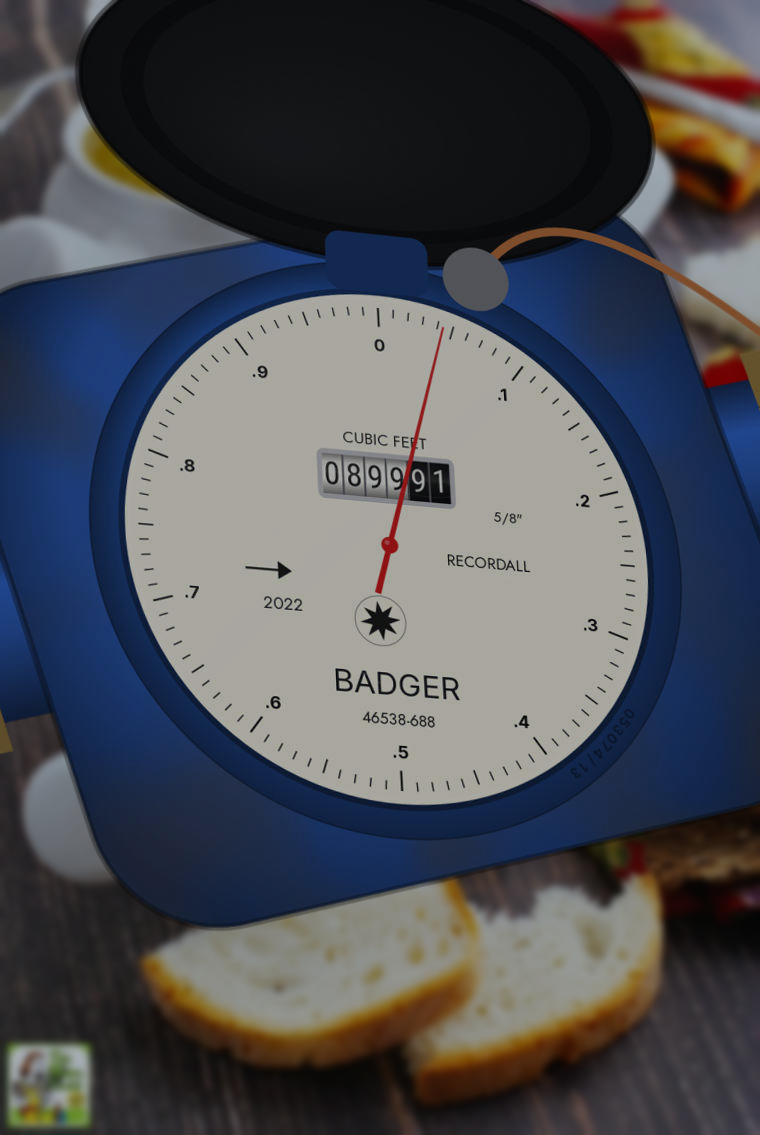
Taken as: 89991.04 ft³
